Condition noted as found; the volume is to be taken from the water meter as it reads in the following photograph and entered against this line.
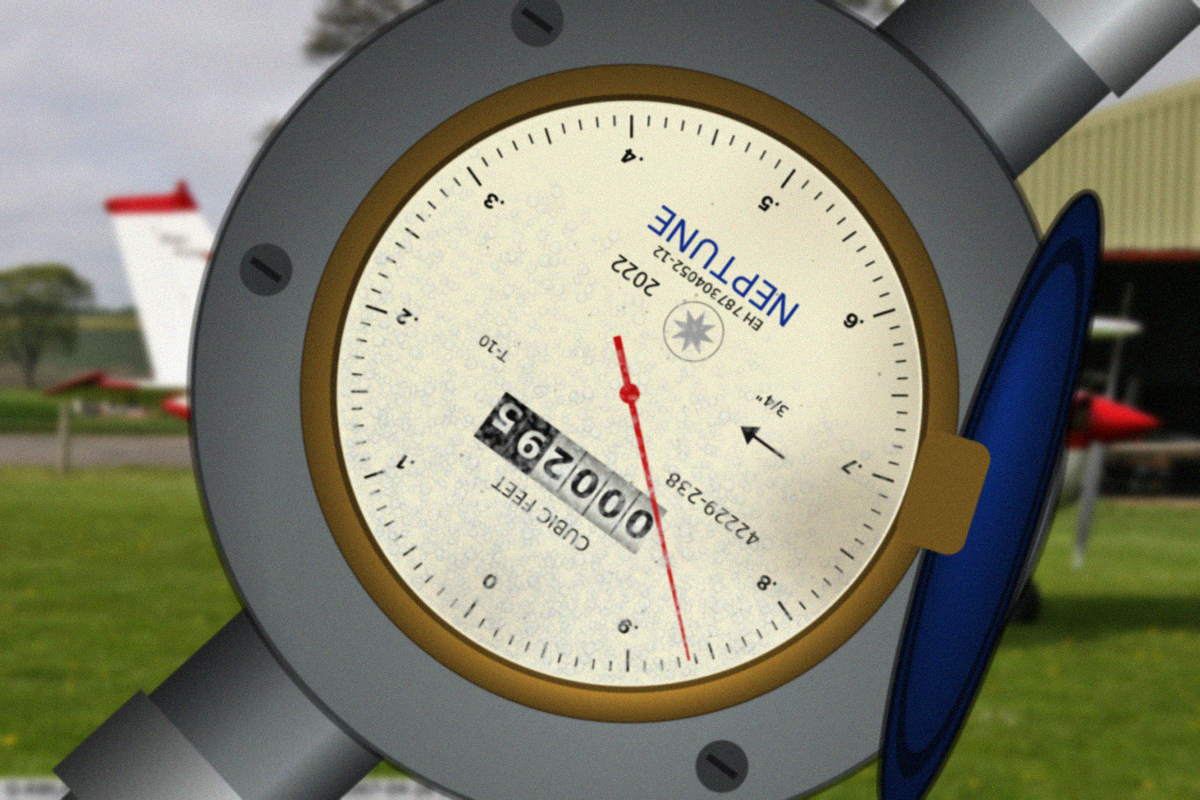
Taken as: 294.86 ft³
